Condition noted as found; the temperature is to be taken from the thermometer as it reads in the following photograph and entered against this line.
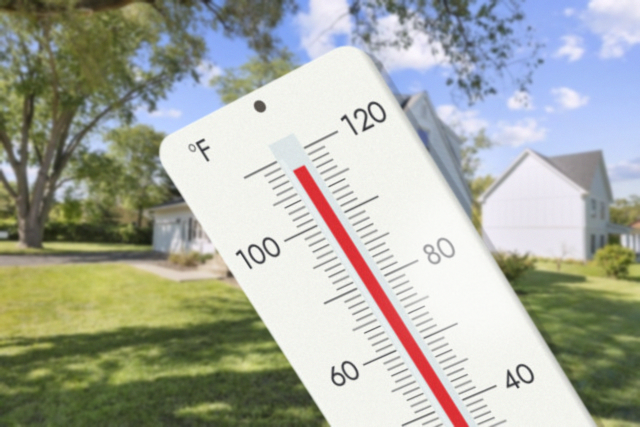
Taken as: 116 °F
